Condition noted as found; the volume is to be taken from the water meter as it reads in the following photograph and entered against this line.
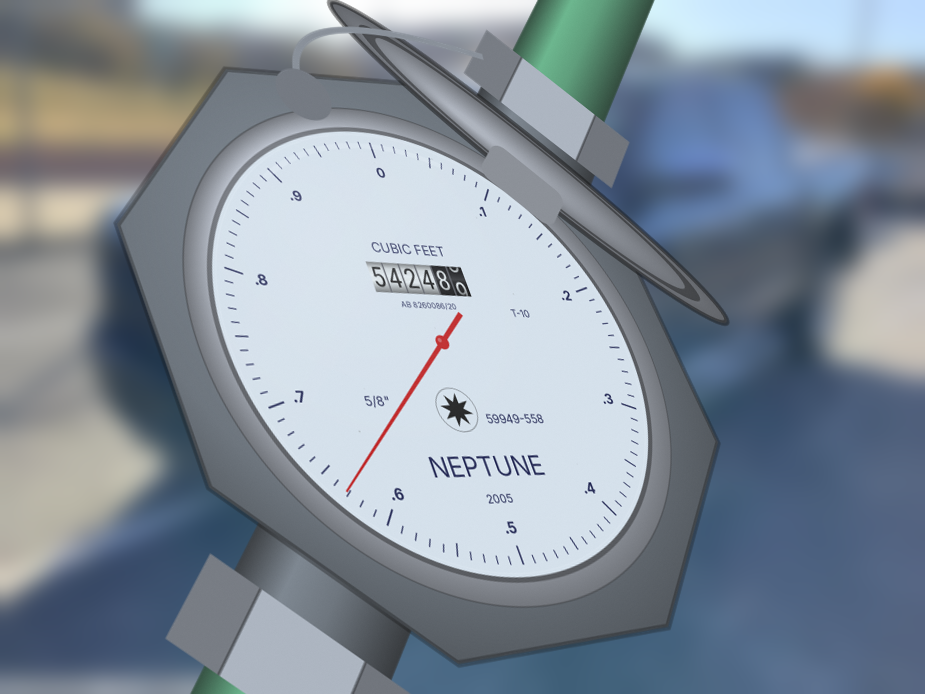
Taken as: 542488.63 ft³
